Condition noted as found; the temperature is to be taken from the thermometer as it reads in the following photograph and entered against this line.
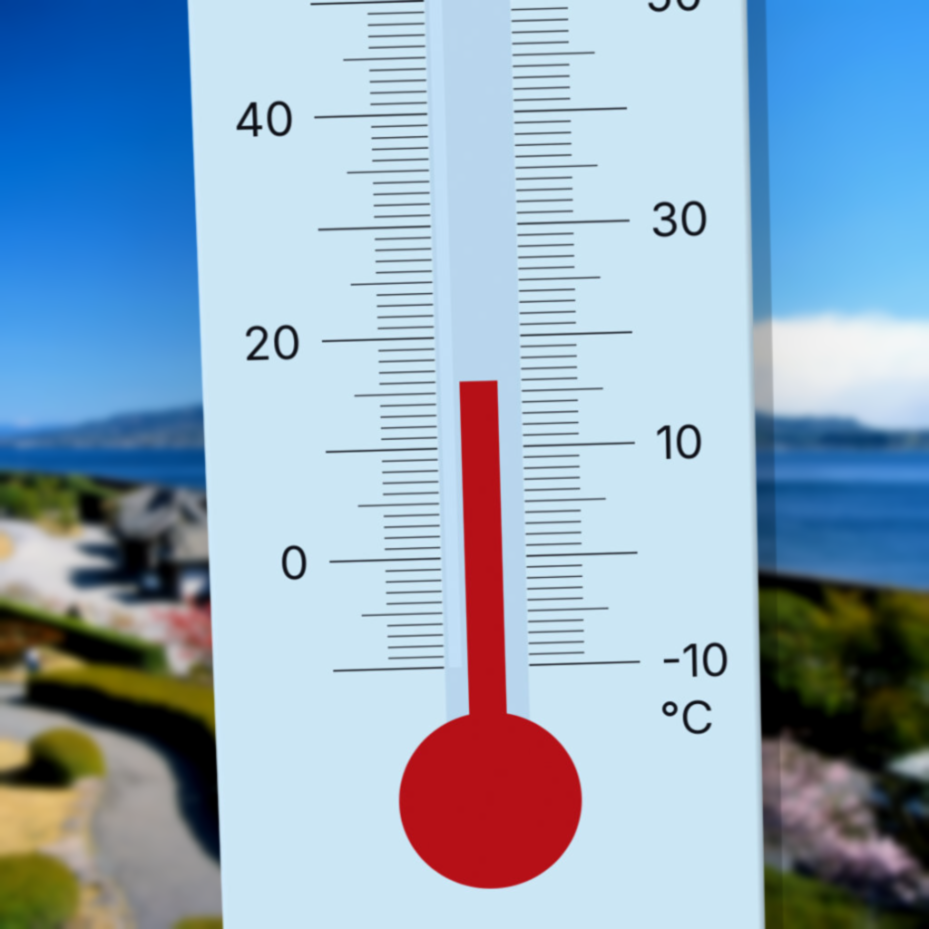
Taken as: 16 °C
